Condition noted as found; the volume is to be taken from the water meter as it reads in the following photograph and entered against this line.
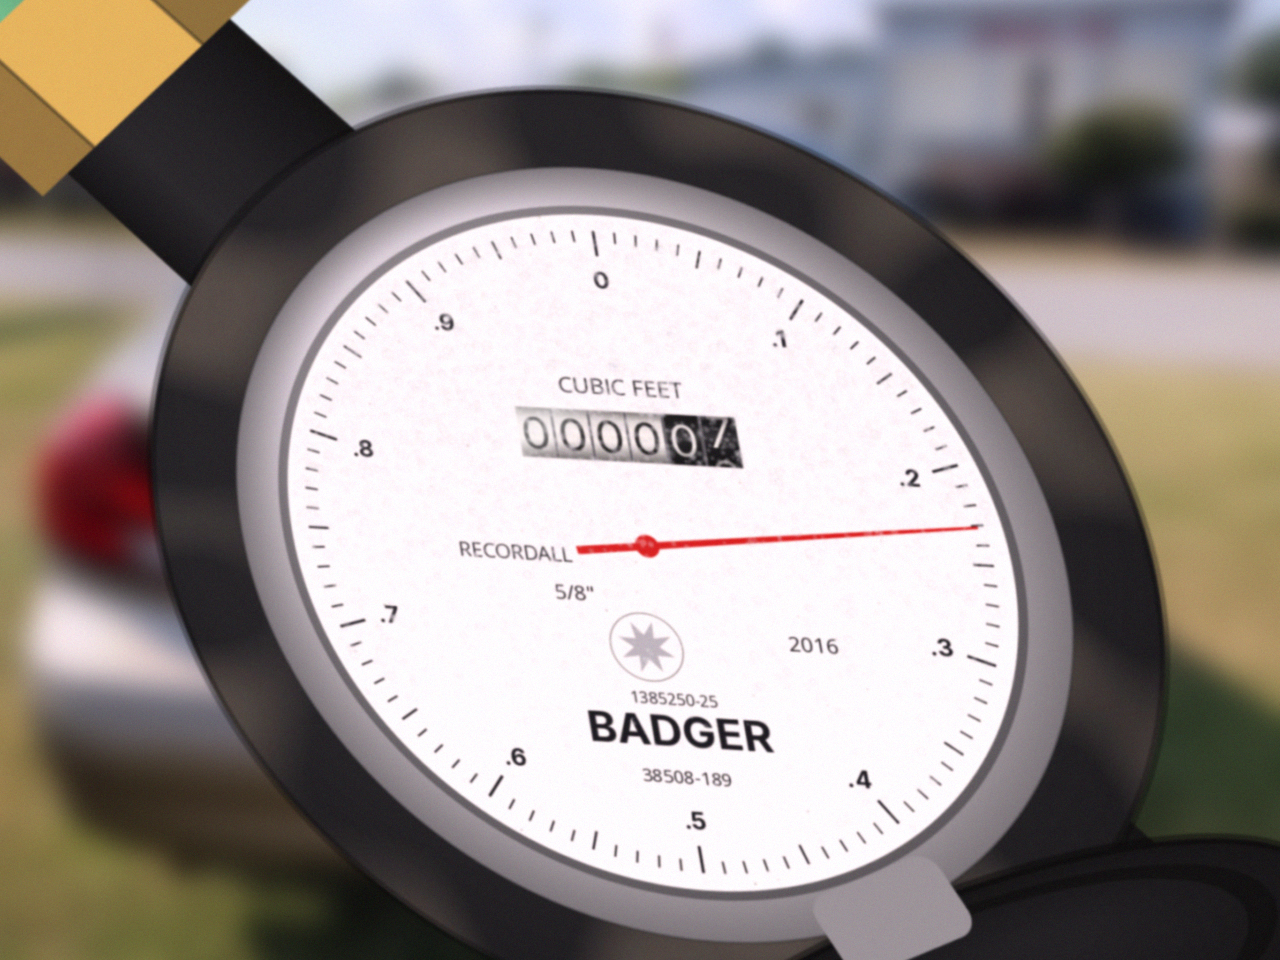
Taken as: 7.23 ft³
